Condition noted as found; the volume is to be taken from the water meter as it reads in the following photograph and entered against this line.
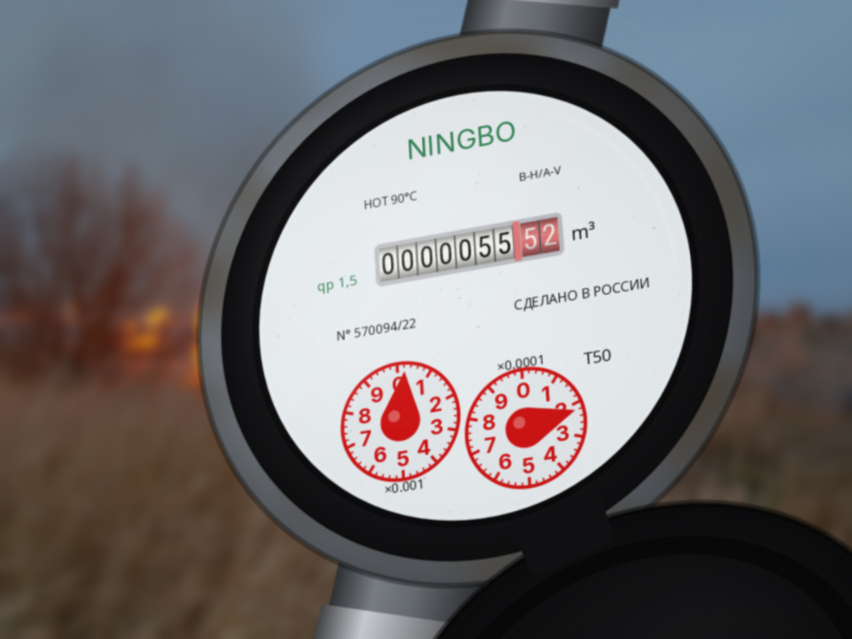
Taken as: 55.5202 m³
